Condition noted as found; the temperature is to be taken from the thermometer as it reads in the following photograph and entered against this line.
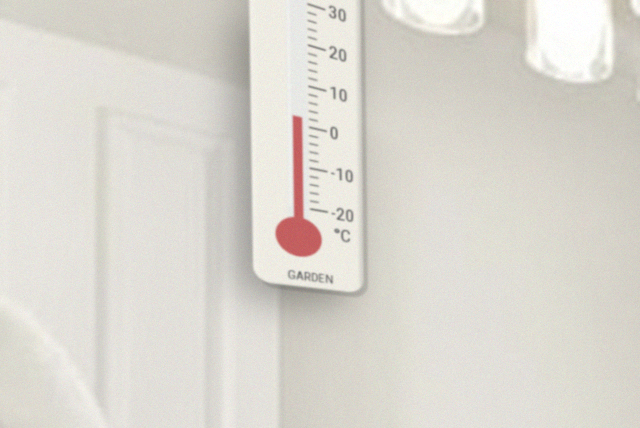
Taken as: 2 °C
